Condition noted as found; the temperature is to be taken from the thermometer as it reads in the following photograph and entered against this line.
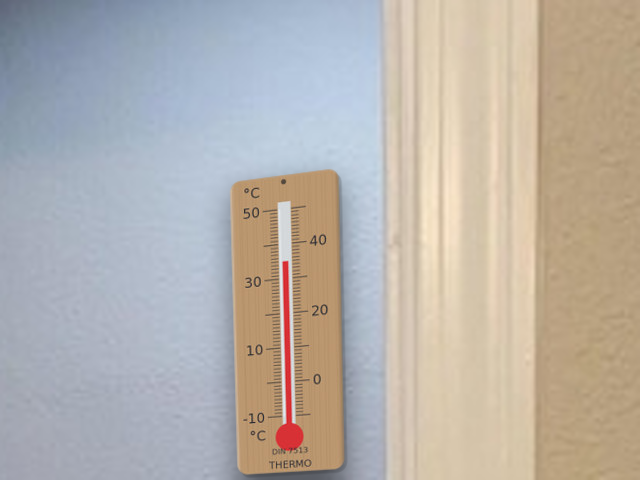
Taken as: 35 °C
